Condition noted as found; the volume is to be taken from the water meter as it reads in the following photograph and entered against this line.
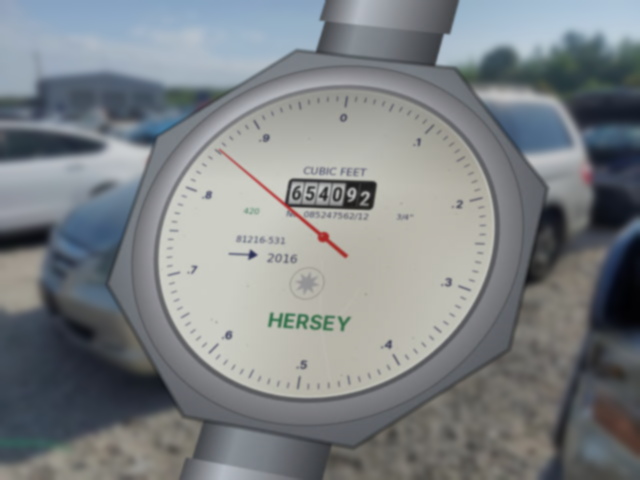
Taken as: 654091.85 ft³
